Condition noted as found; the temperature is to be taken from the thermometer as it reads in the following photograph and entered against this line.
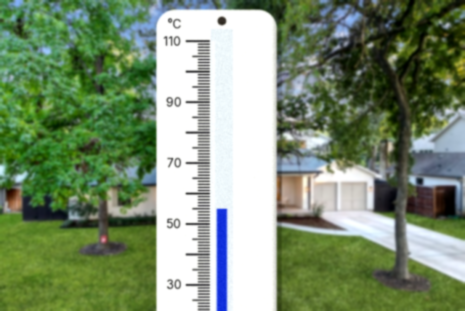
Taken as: 55 °C
